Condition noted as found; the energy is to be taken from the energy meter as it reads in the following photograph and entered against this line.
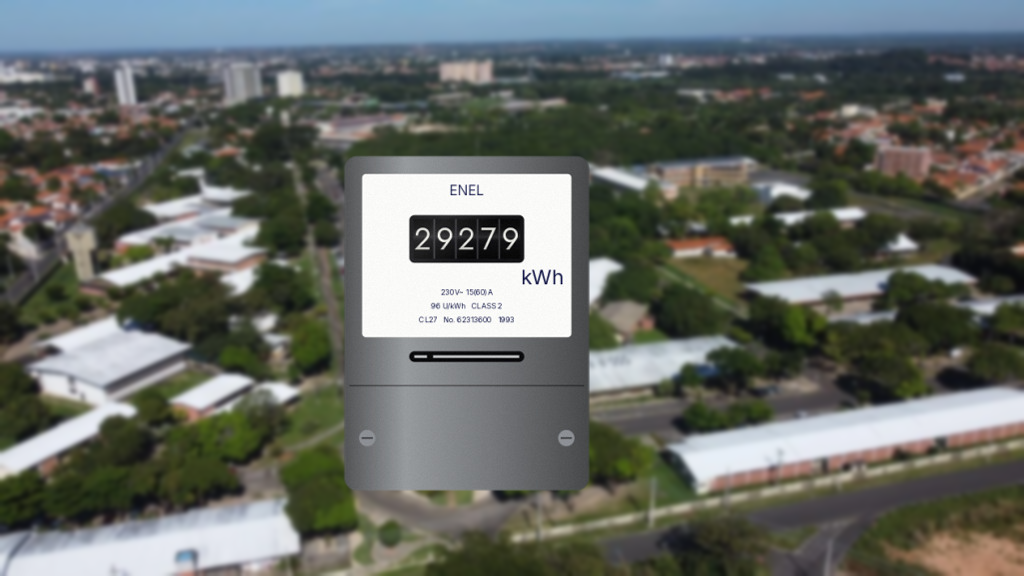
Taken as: 29279 kWh
